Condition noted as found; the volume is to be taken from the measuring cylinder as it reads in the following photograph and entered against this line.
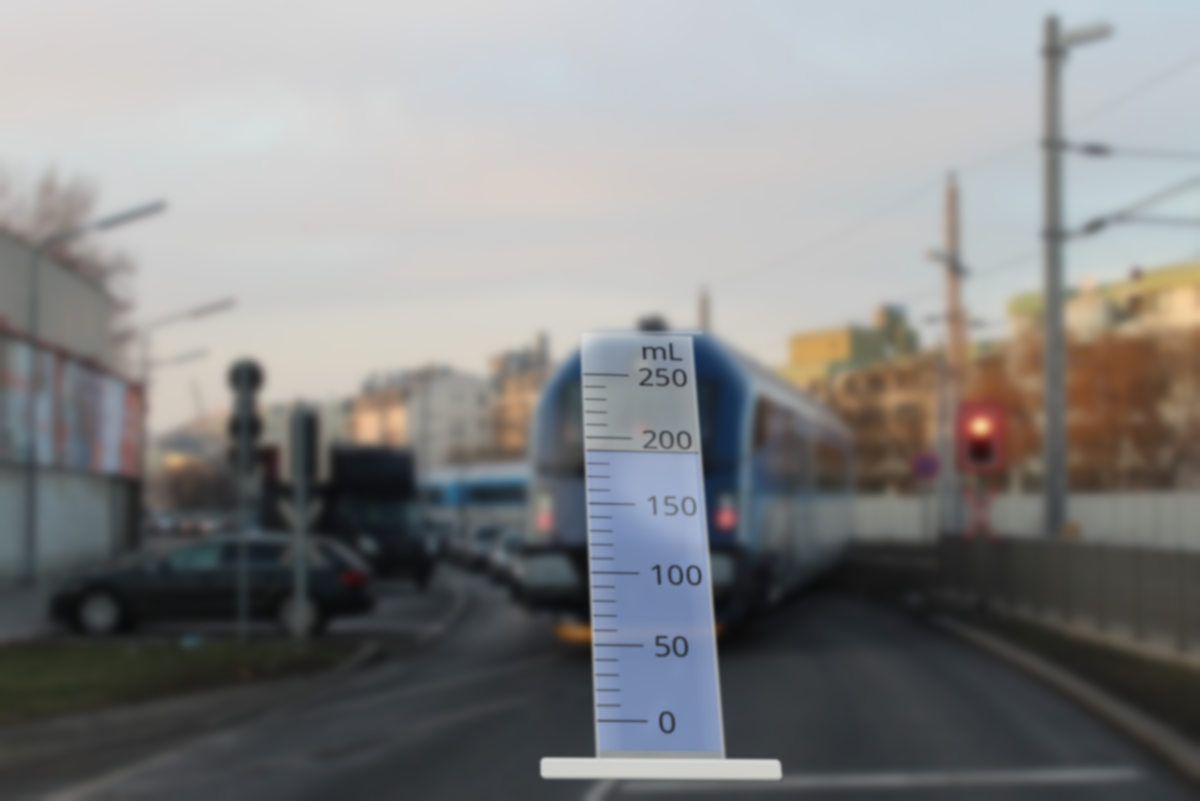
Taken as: 190 mL
